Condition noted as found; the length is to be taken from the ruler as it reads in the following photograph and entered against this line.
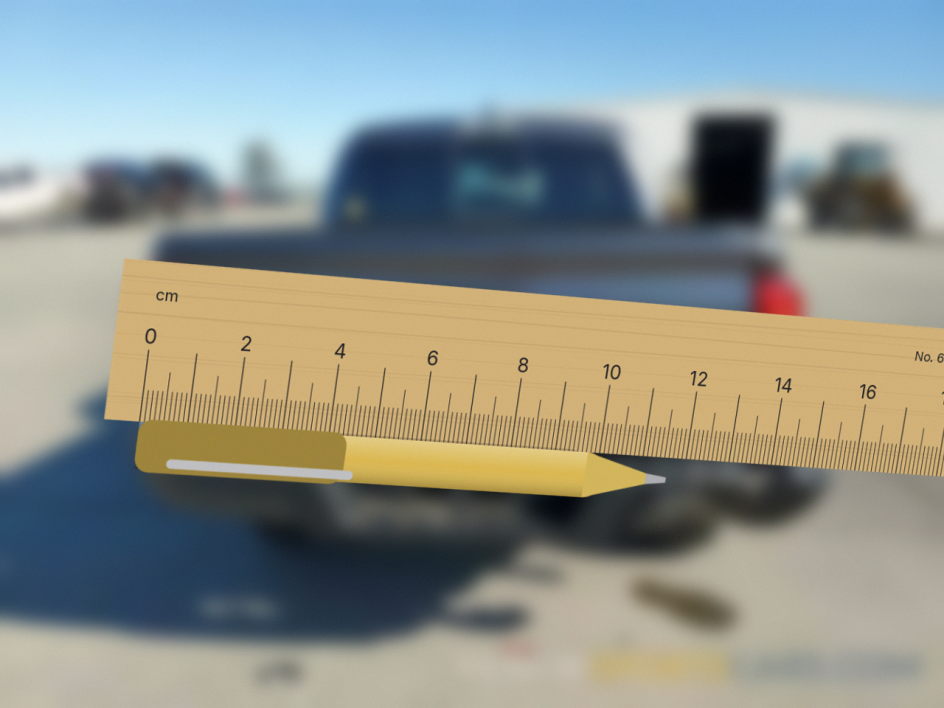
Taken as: 11.6 cm
